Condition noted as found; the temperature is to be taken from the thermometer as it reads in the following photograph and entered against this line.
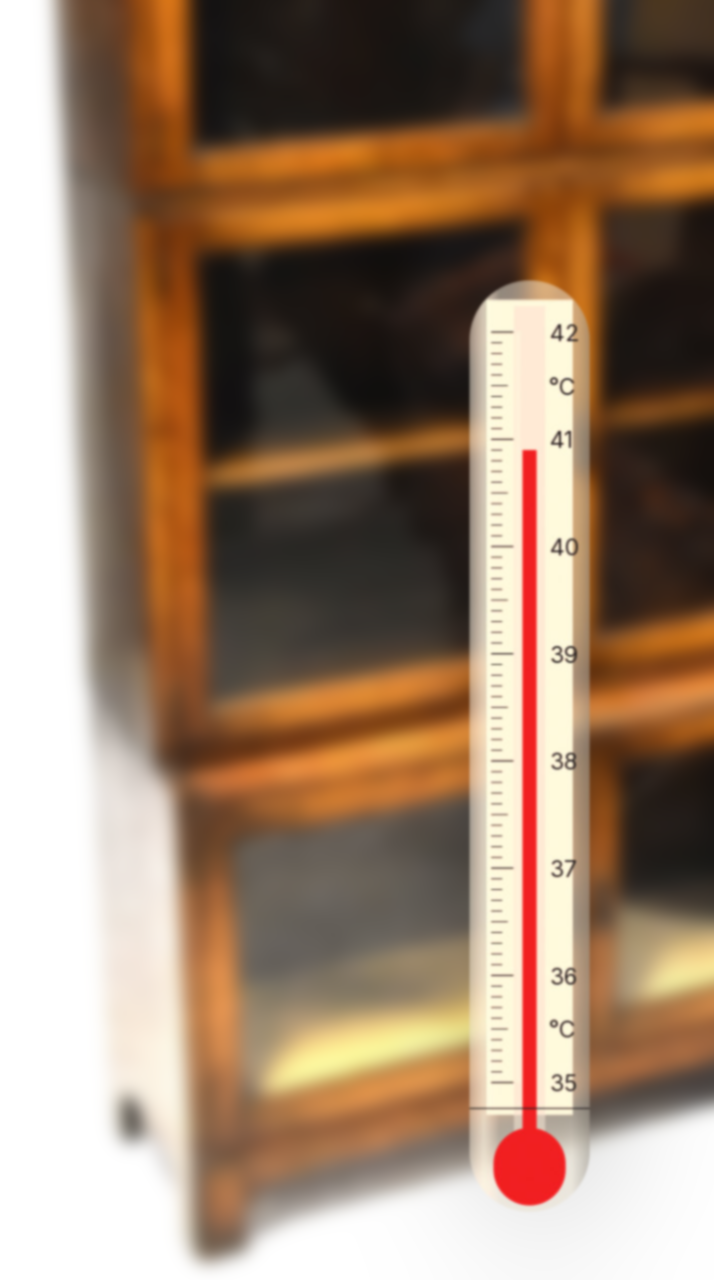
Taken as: 40.9 °C
